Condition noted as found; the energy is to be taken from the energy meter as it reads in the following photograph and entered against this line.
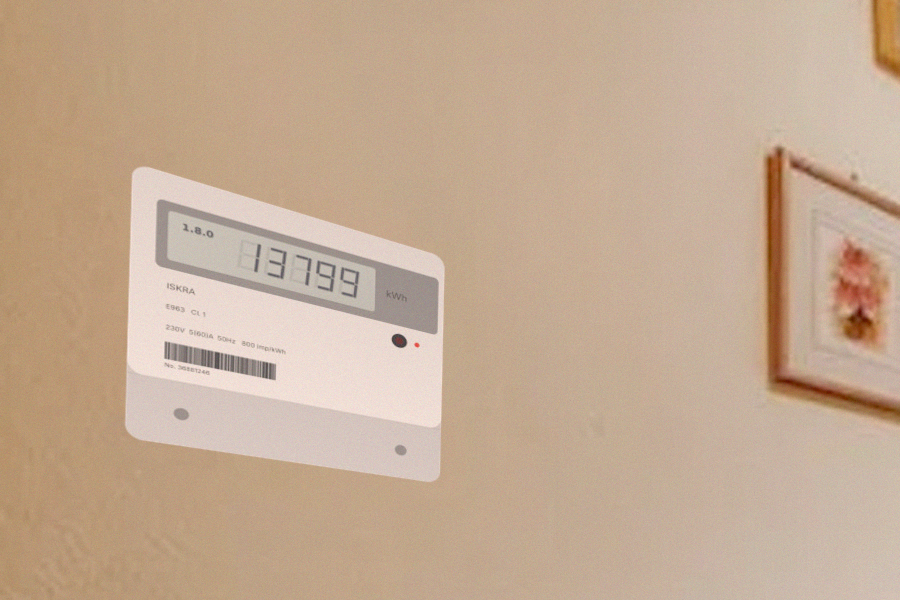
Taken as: 13799 kWh
